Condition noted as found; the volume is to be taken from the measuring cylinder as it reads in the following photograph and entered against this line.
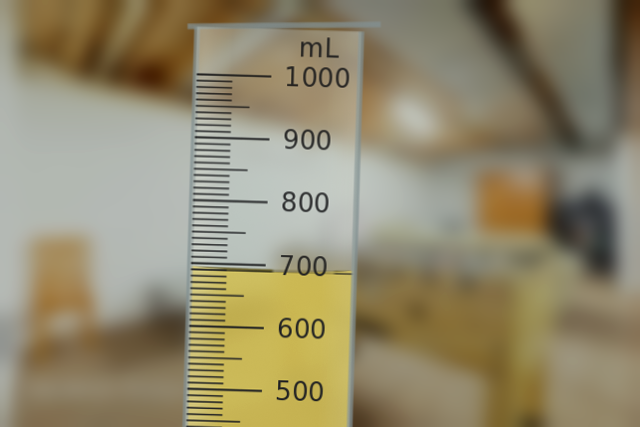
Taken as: 690 mL
